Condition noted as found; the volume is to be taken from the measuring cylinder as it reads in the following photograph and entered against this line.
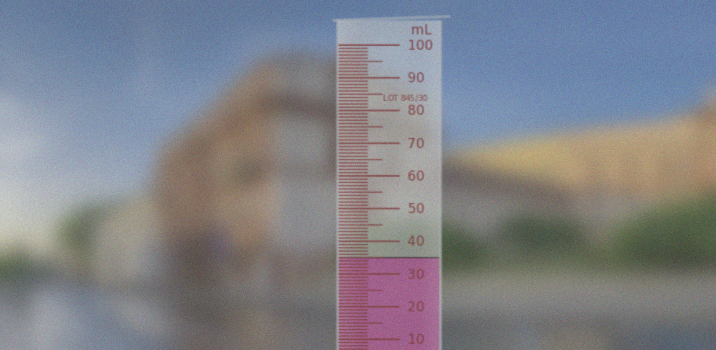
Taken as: 35 mL
